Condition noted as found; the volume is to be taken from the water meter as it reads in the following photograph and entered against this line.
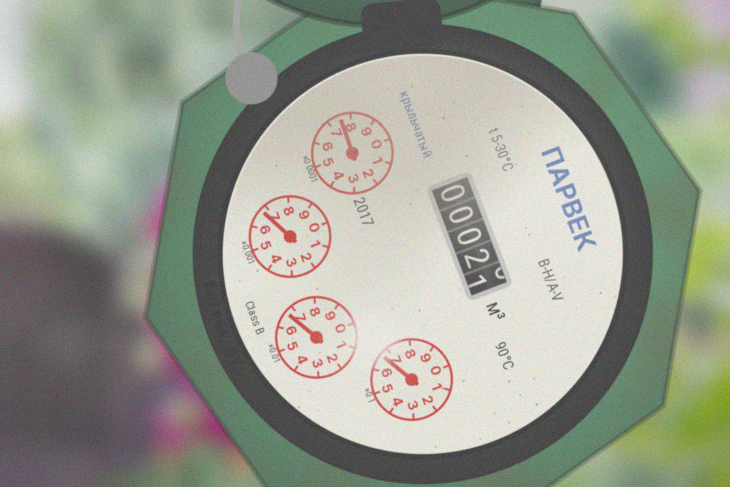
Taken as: 20.6667 m³
